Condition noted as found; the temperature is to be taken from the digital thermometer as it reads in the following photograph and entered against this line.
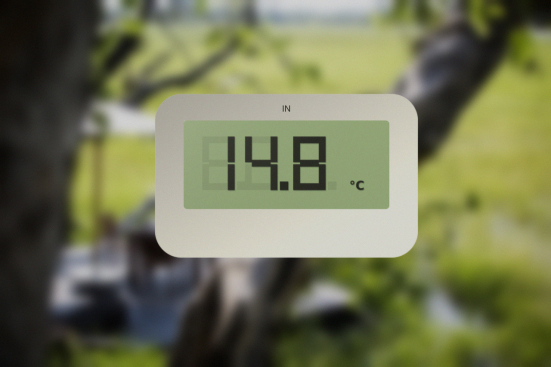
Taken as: 14.8 °C
